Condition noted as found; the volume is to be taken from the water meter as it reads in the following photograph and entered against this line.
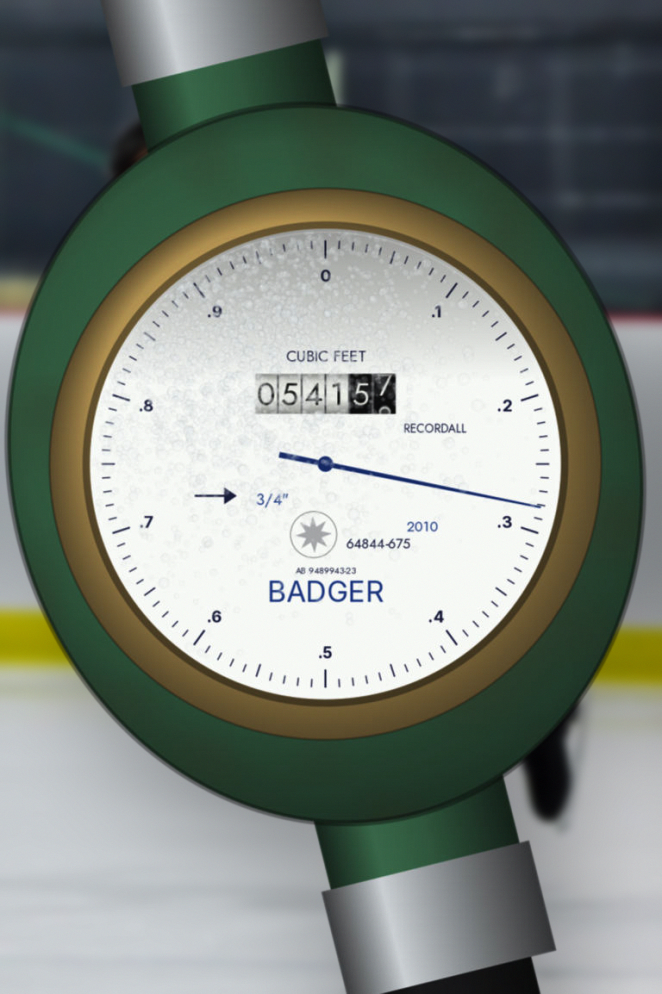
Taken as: 54157.28 ft³
